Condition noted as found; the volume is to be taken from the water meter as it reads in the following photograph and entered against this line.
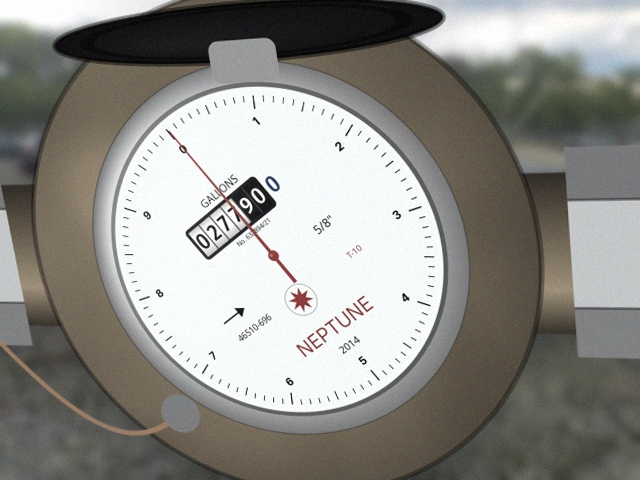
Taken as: 277900.0 gal
